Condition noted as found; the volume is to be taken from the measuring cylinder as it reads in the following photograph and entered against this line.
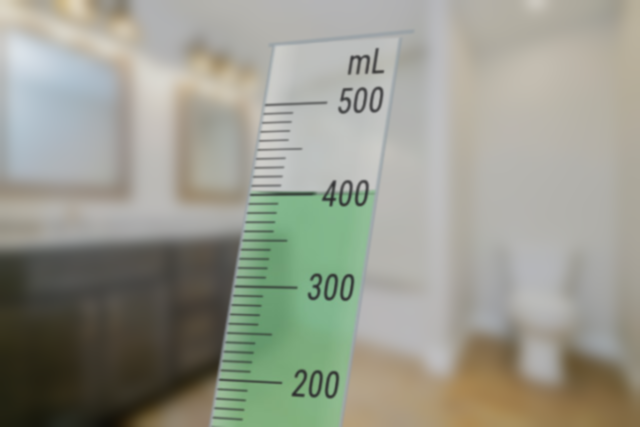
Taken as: 400 mL
